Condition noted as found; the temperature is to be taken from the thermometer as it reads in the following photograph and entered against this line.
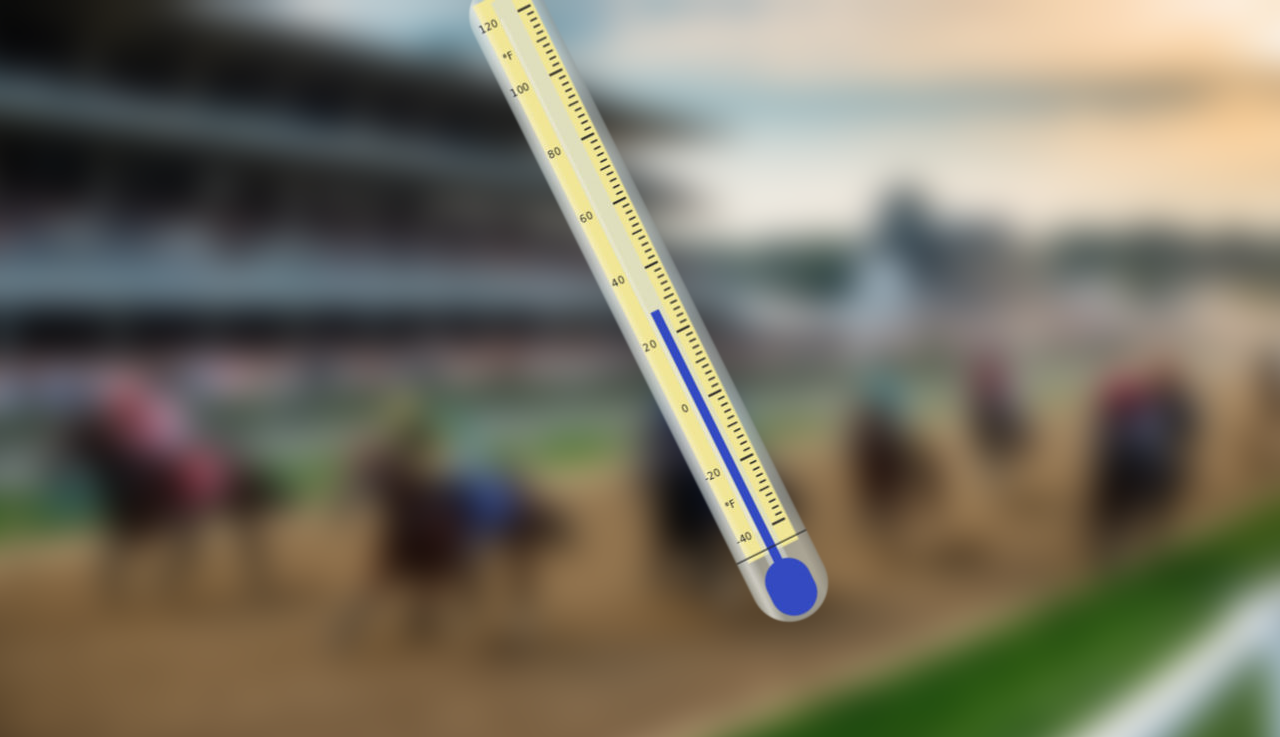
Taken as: 28 °F
